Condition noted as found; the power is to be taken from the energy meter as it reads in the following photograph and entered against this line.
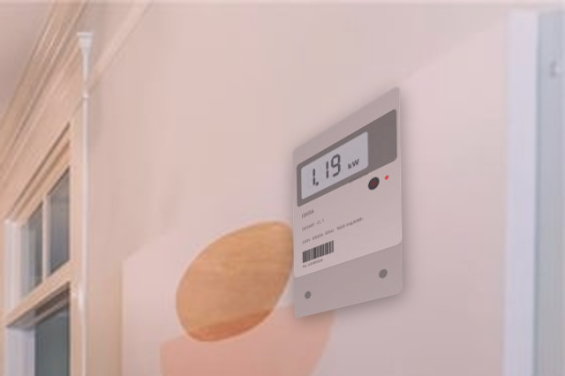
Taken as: 1.19 kW
